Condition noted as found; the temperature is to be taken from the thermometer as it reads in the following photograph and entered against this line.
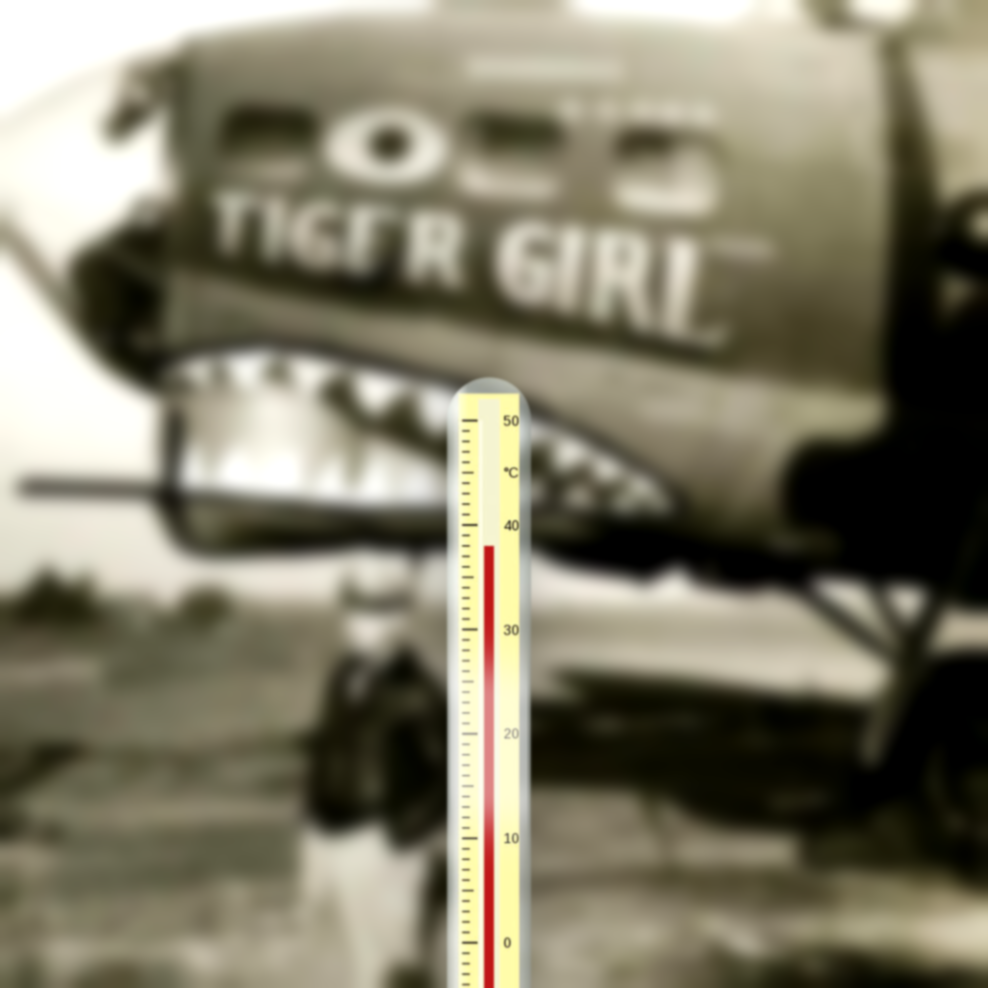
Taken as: 38 °C
